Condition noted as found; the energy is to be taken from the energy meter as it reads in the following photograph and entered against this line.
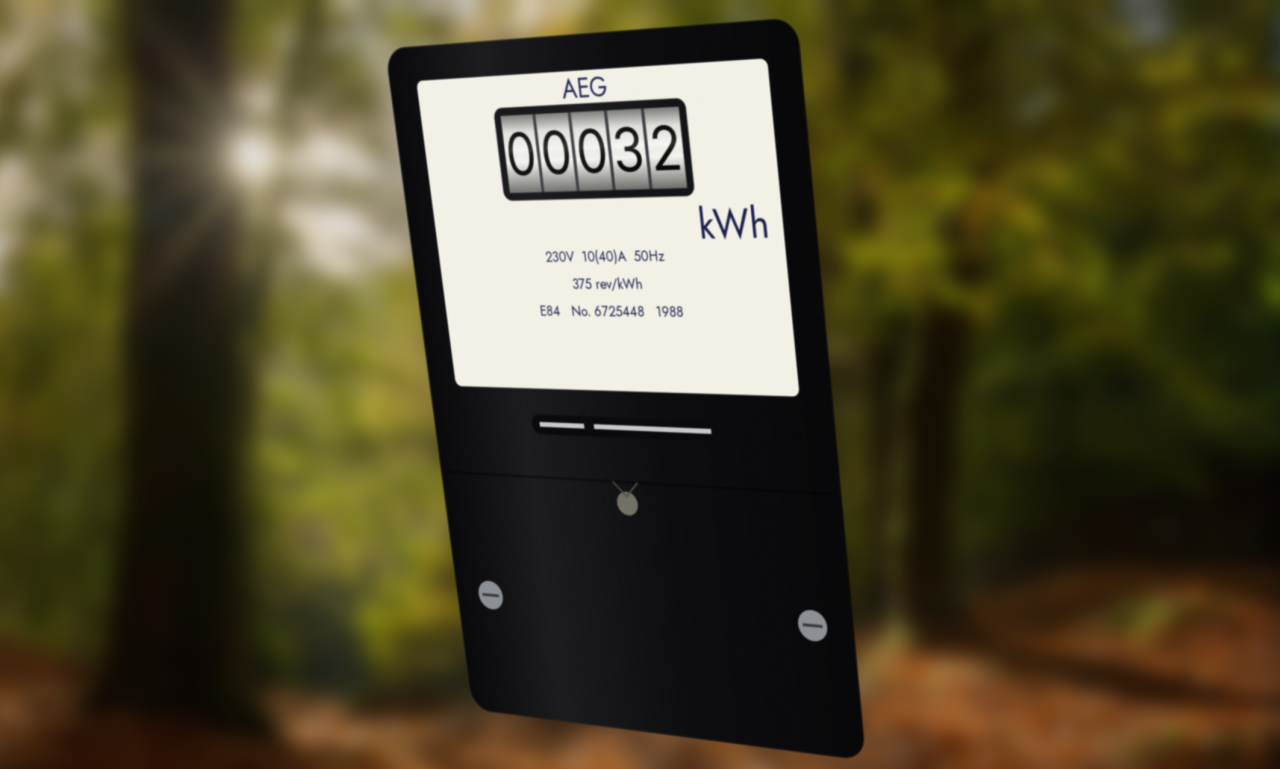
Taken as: 32 kWh
